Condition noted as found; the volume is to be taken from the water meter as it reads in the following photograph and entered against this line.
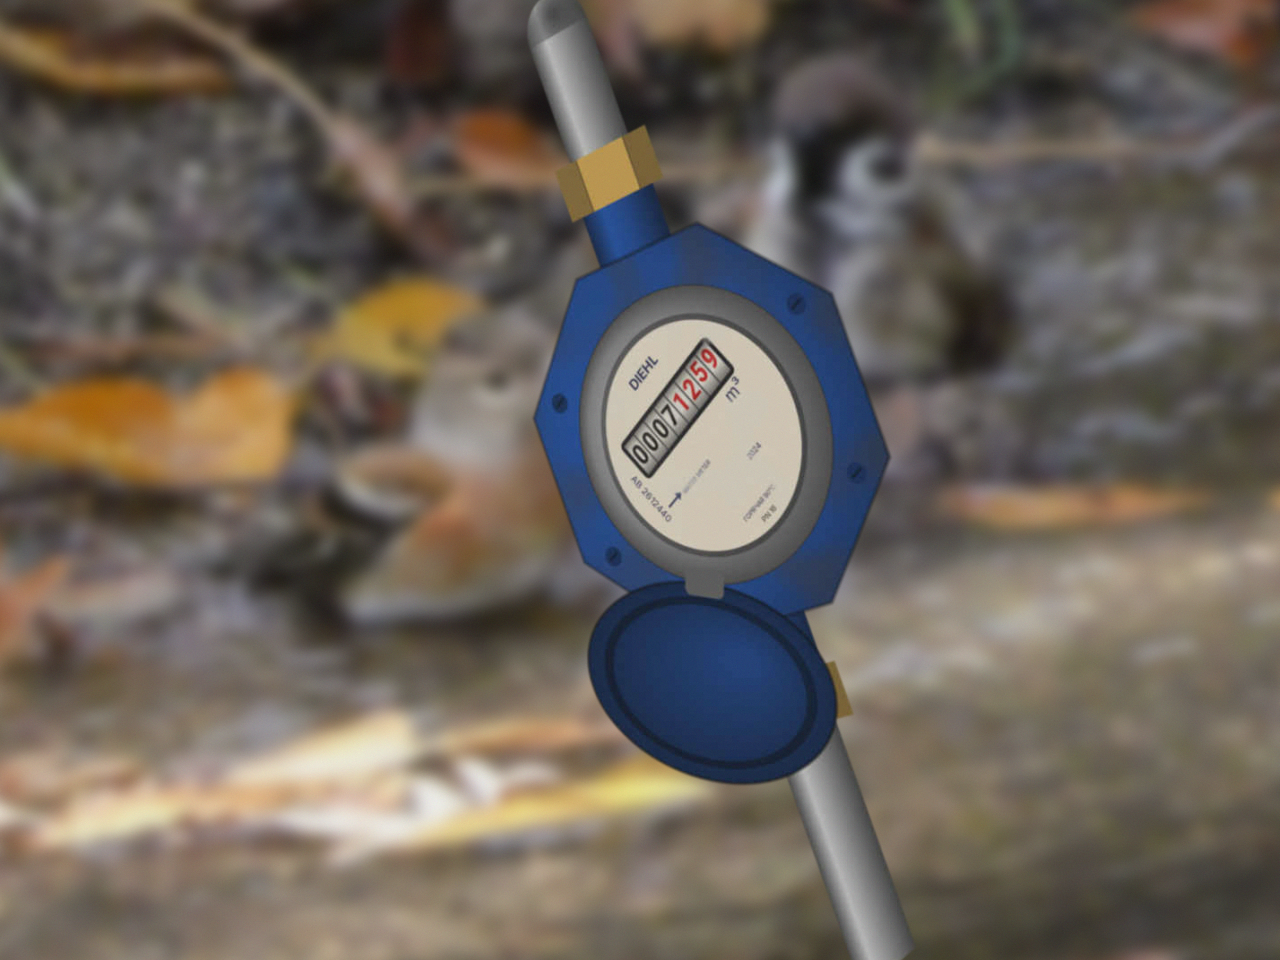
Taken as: 7.1259 m³
